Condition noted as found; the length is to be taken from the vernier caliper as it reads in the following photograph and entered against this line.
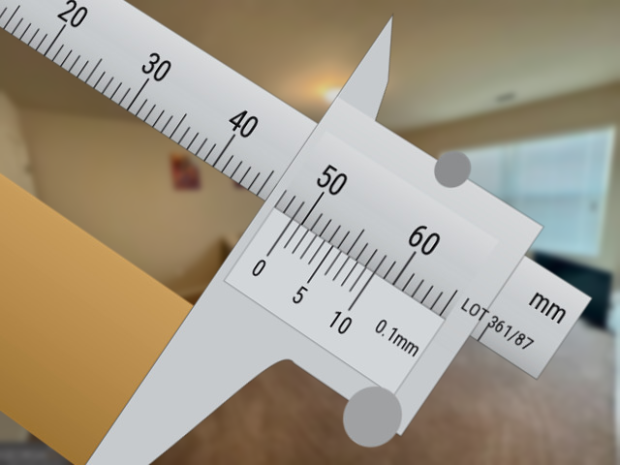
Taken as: 49.0 mm
